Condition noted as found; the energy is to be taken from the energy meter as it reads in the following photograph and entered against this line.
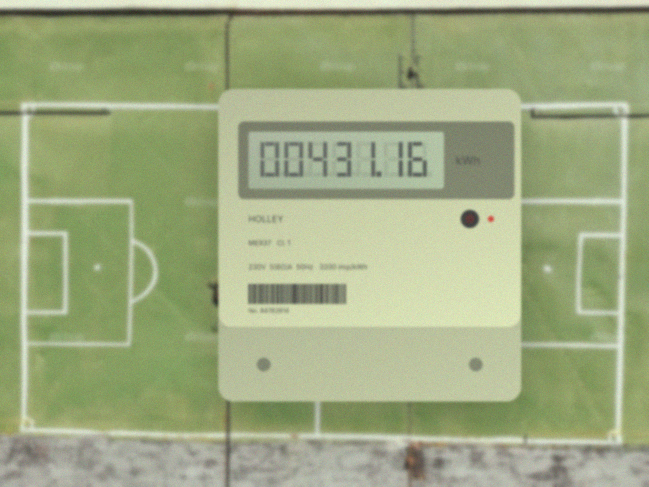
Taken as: 431.16 kWh
